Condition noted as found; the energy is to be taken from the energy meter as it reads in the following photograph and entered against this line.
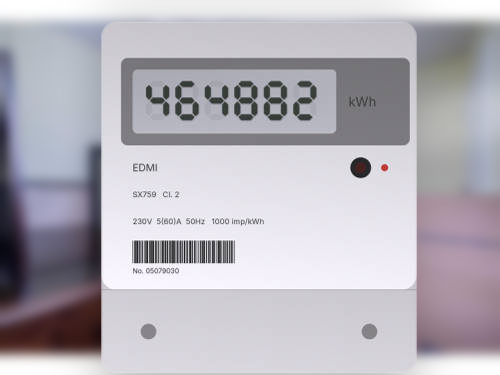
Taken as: 464882 kWh
